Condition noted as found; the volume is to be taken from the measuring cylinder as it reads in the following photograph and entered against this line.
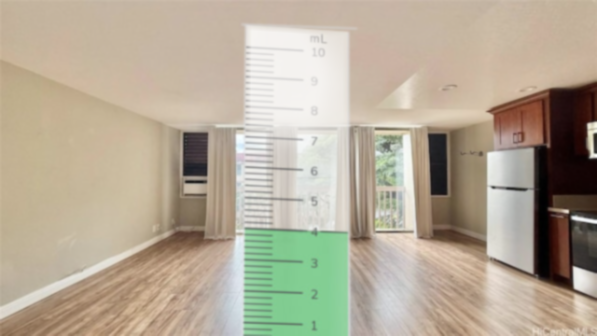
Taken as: 4 mL
